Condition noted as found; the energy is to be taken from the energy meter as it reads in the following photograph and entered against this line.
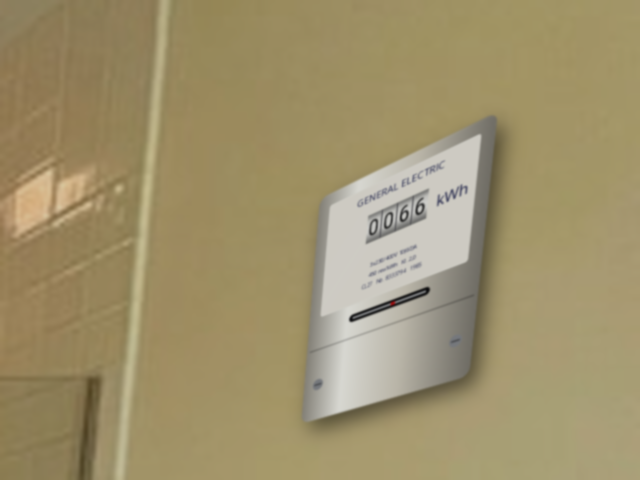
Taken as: 66 kWh
